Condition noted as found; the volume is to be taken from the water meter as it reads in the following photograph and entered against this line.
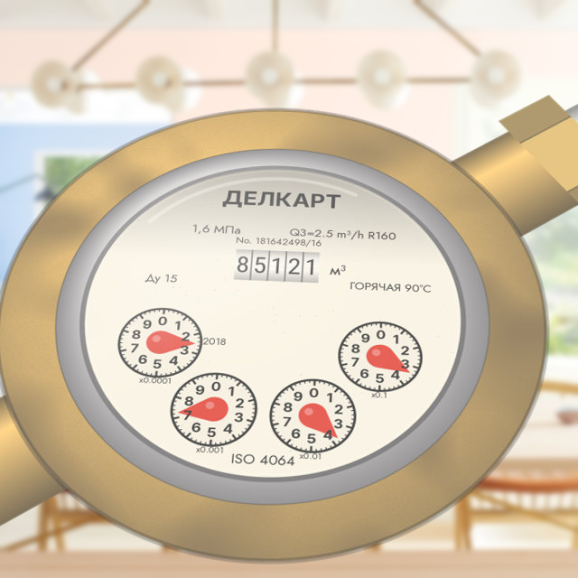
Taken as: 85121.3372 m³
